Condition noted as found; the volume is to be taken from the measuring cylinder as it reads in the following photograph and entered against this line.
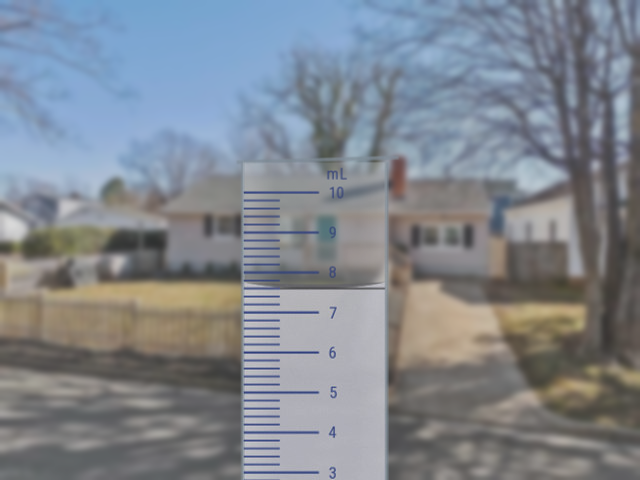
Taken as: 7.6 mL
